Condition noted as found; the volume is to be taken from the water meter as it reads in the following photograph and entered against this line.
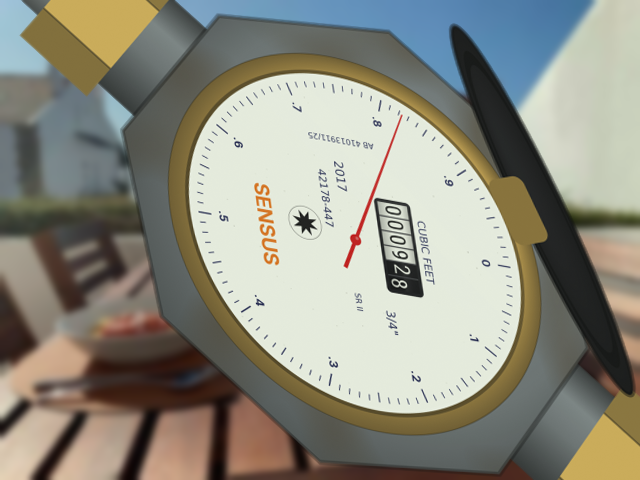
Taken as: 927.82 ft³
